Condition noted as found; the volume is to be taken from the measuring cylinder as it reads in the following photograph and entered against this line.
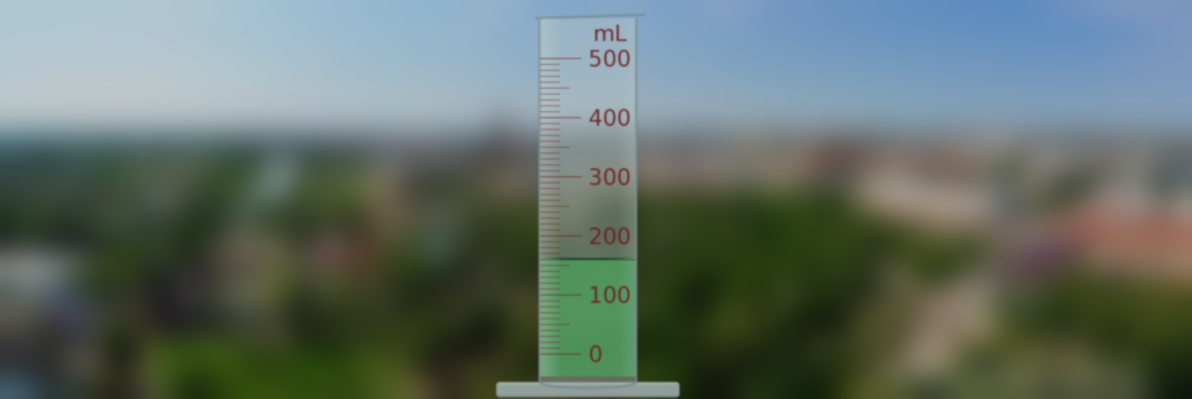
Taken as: 160 mL
